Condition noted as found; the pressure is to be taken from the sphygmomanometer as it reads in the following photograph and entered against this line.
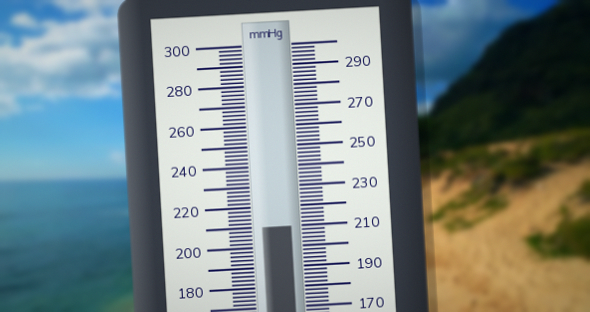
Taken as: 210 mmHg
